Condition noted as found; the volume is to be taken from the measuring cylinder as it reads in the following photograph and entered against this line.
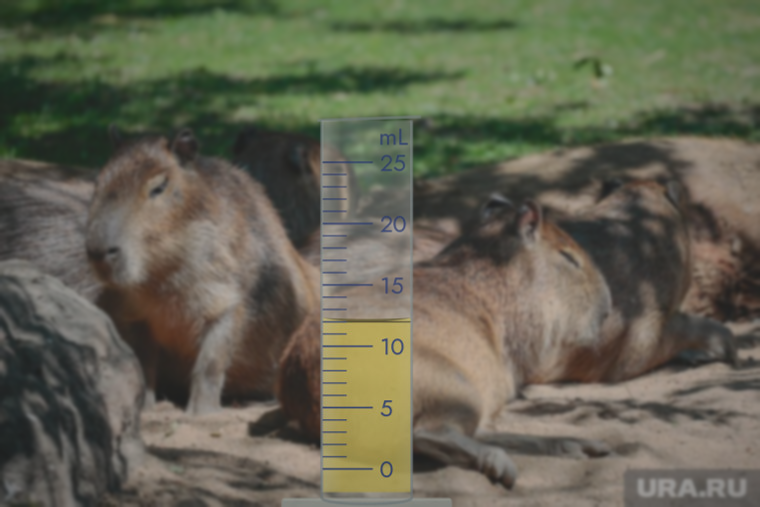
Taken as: 12 mL
